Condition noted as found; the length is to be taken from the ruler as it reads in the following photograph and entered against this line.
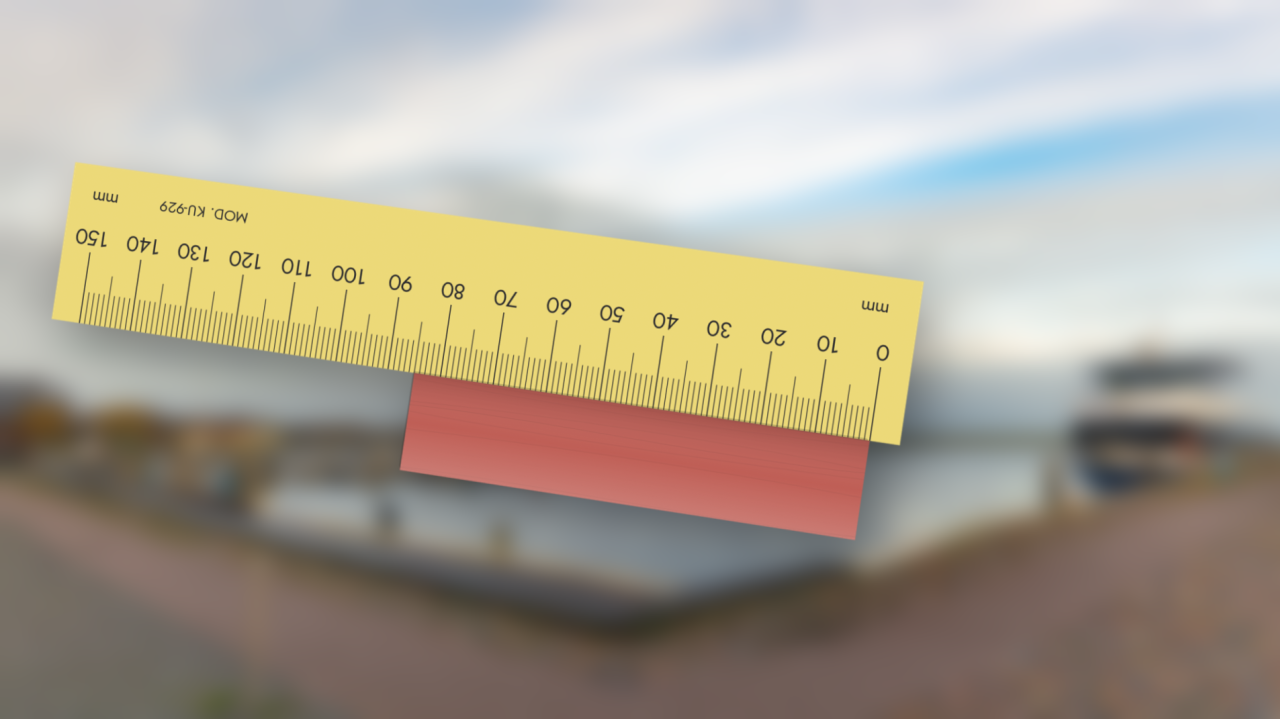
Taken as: 85 mm
